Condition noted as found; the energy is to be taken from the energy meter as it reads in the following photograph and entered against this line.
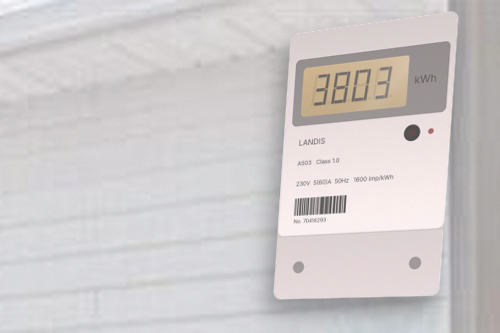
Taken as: 3803 kWh
